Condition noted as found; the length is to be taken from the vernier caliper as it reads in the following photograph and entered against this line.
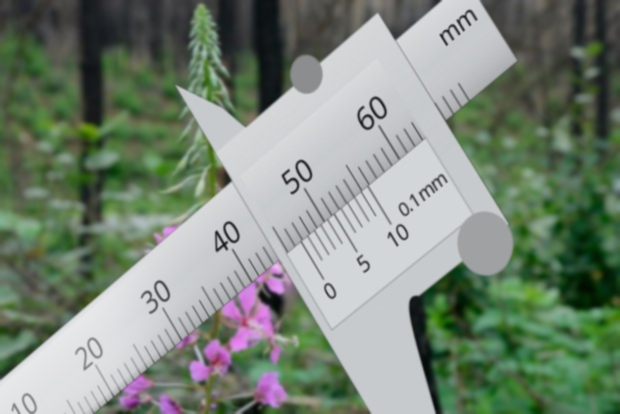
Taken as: 46.8 mm
